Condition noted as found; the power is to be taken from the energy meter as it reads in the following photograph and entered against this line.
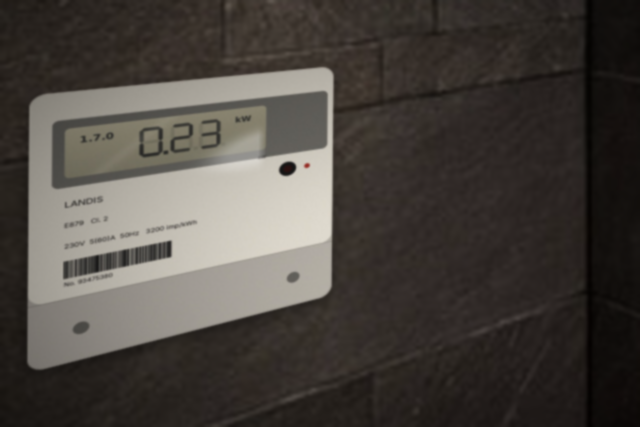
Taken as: 0.23 kW
